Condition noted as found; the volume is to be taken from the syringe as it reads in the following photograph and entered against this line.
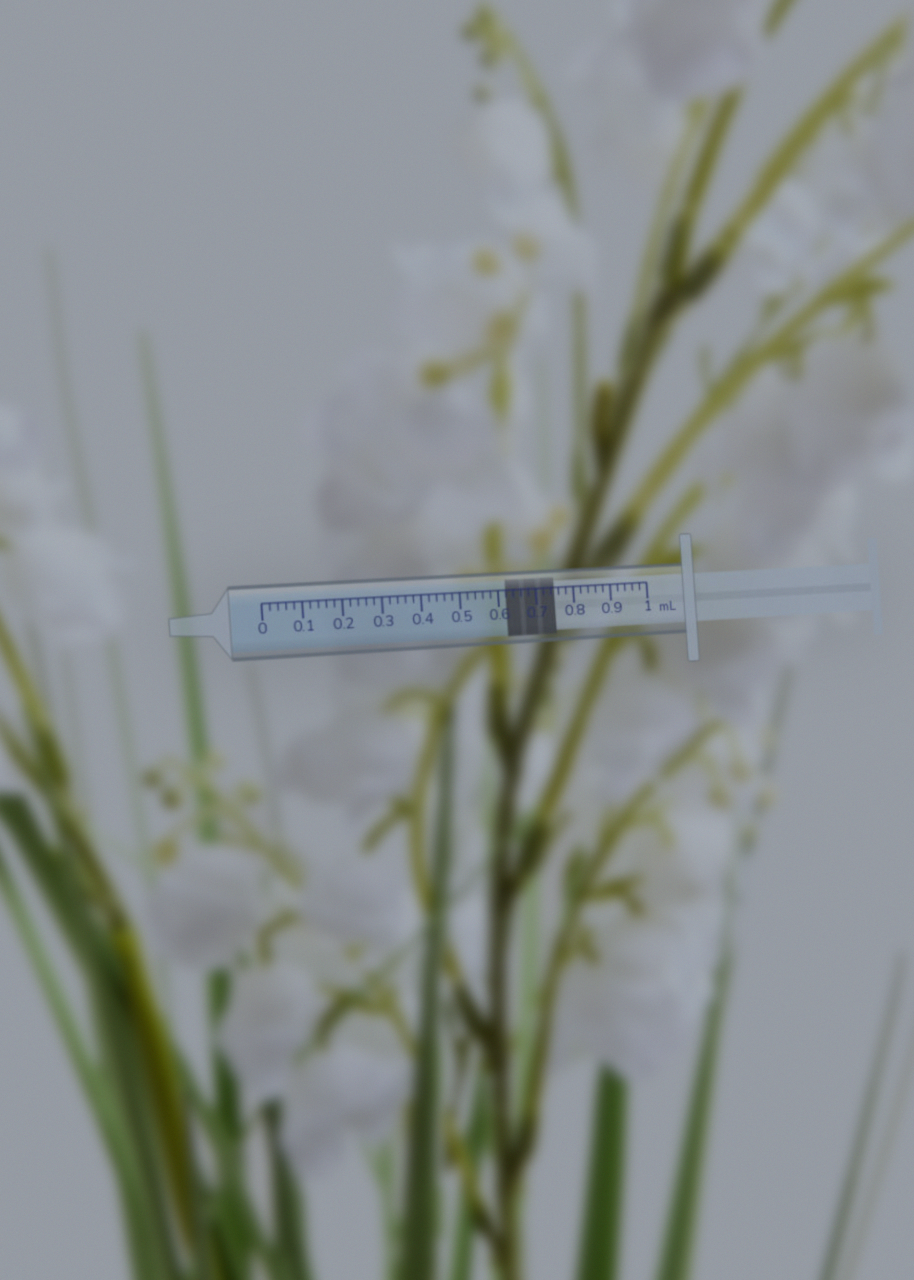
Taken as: 0.62 mL
